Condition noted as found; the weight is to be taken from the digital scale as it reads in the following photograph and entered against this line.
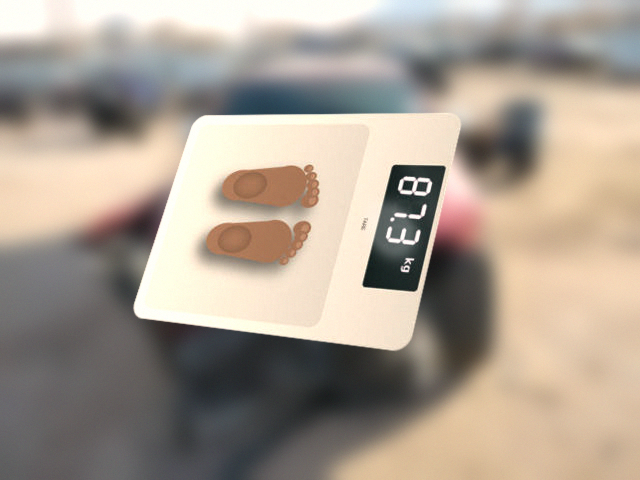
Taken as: 87.3 kg
